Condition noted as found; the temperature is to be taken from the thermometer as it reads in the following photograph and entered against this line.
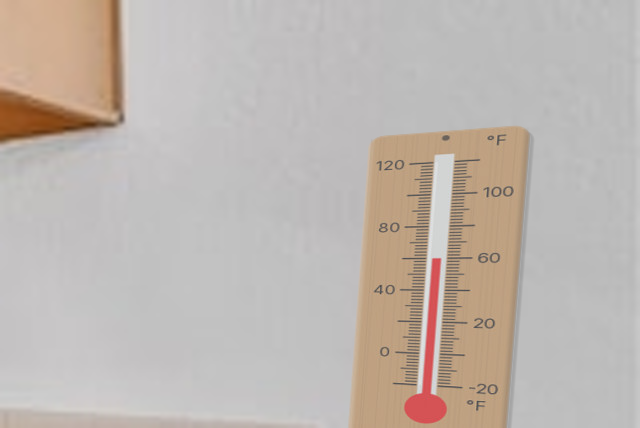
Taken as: 60 °F
